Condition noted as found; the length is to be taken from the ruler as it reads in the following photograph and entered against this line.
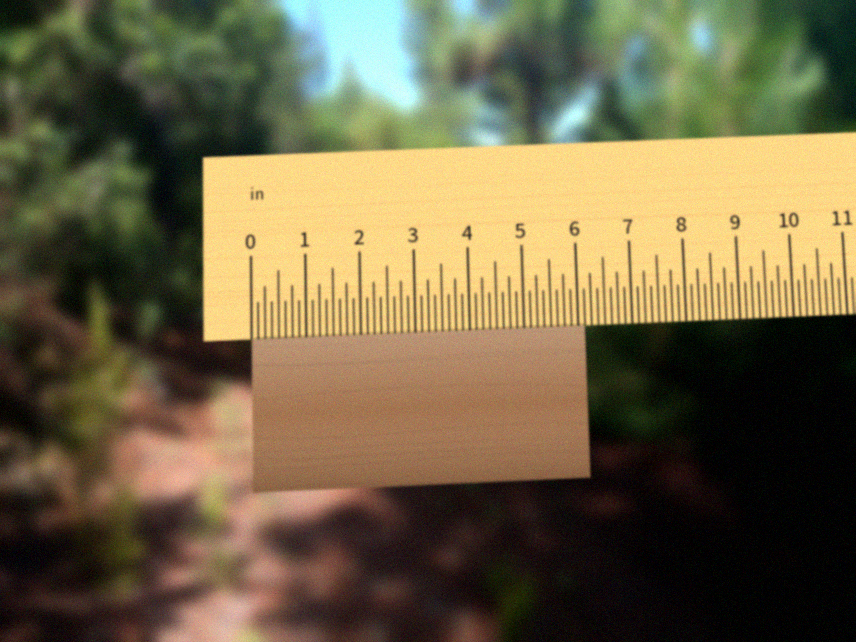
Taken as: 6.125 in
